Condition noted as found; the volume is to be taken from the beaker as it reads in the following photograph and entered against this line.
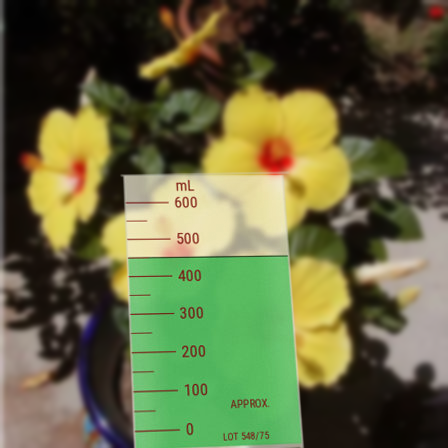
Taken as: 450 mL
